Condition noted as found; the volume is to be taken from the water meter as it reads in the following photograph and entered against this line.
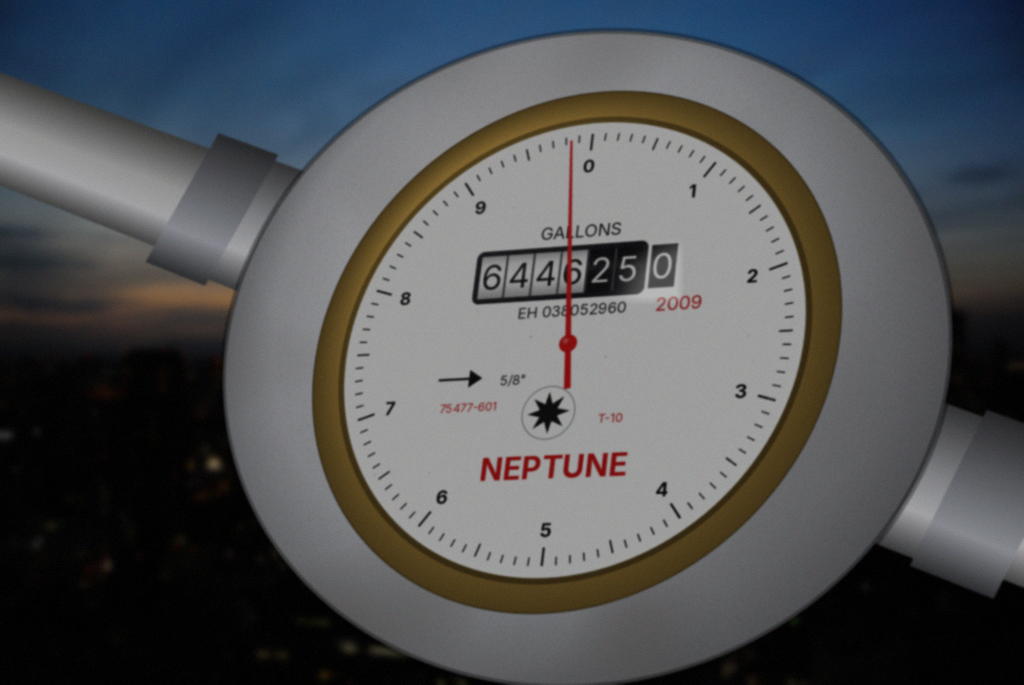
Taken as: 6446249.8 gal
